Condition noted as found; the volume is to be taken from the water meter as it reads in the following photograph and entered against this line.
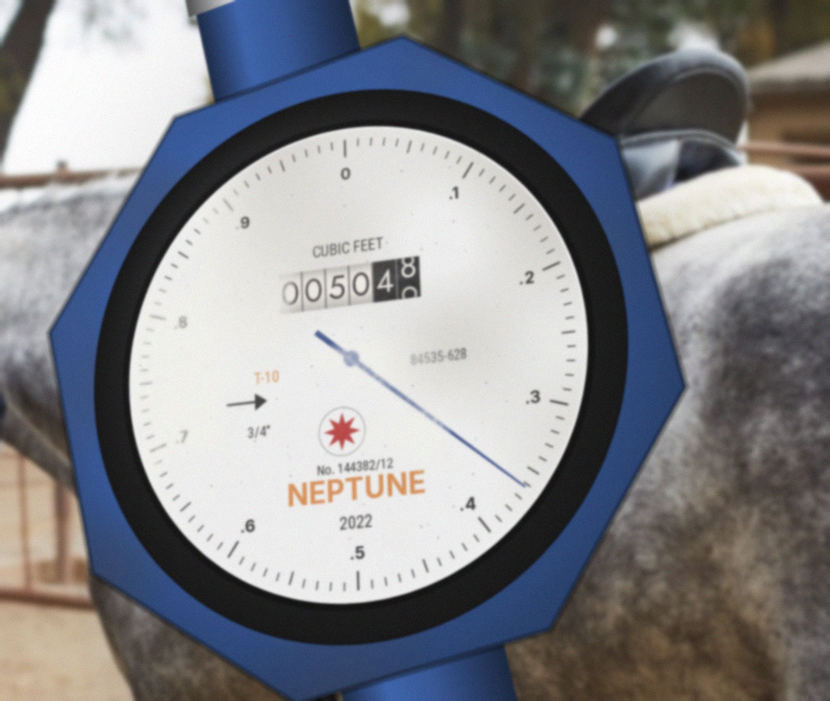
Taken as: 5048.36 ft³
